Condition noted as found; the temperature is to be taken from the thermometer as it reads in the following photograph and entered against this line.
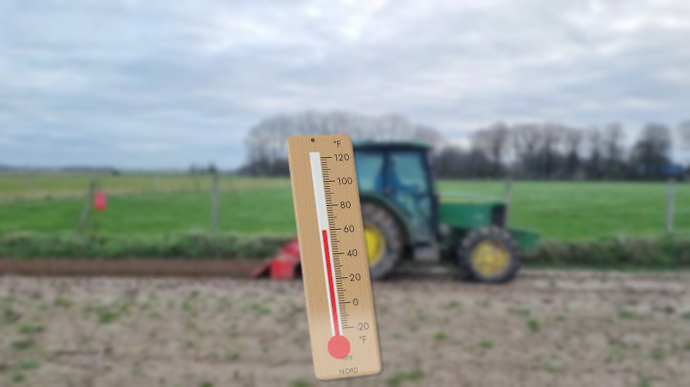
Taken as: 60 °F
